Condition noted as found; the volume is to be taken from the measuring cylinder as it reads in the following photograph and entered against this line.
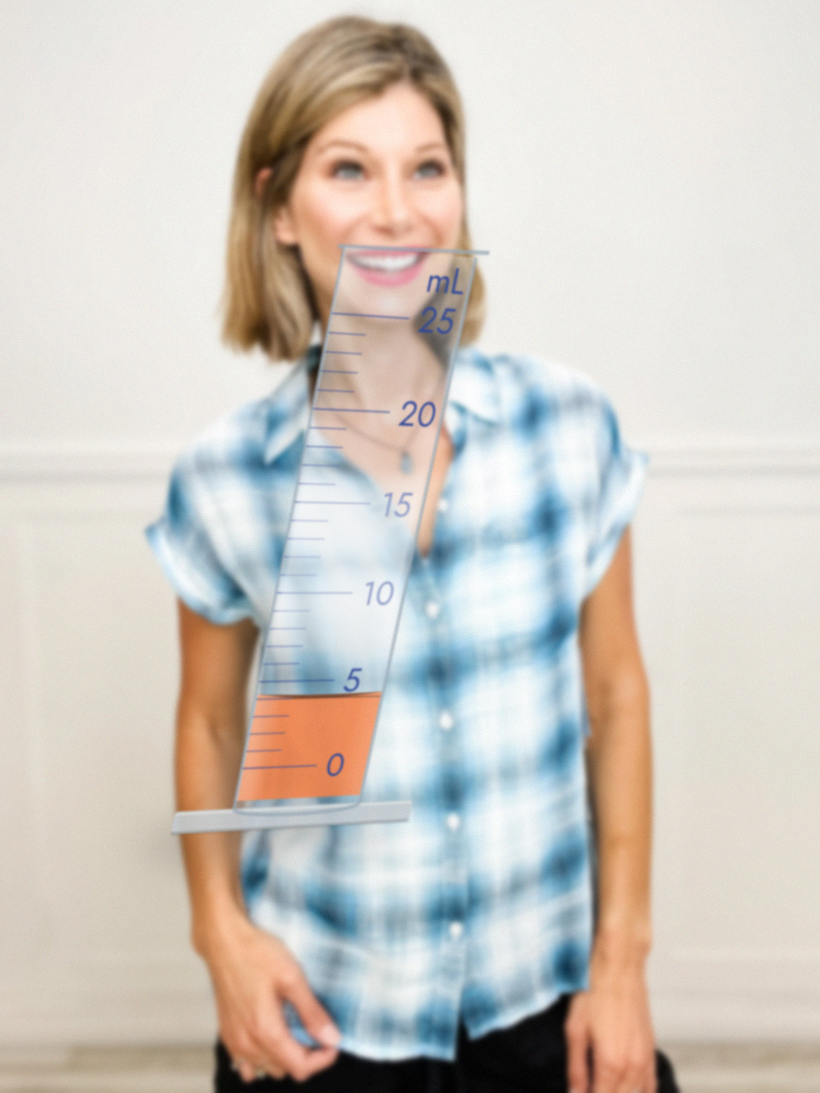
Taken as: 4 mL
